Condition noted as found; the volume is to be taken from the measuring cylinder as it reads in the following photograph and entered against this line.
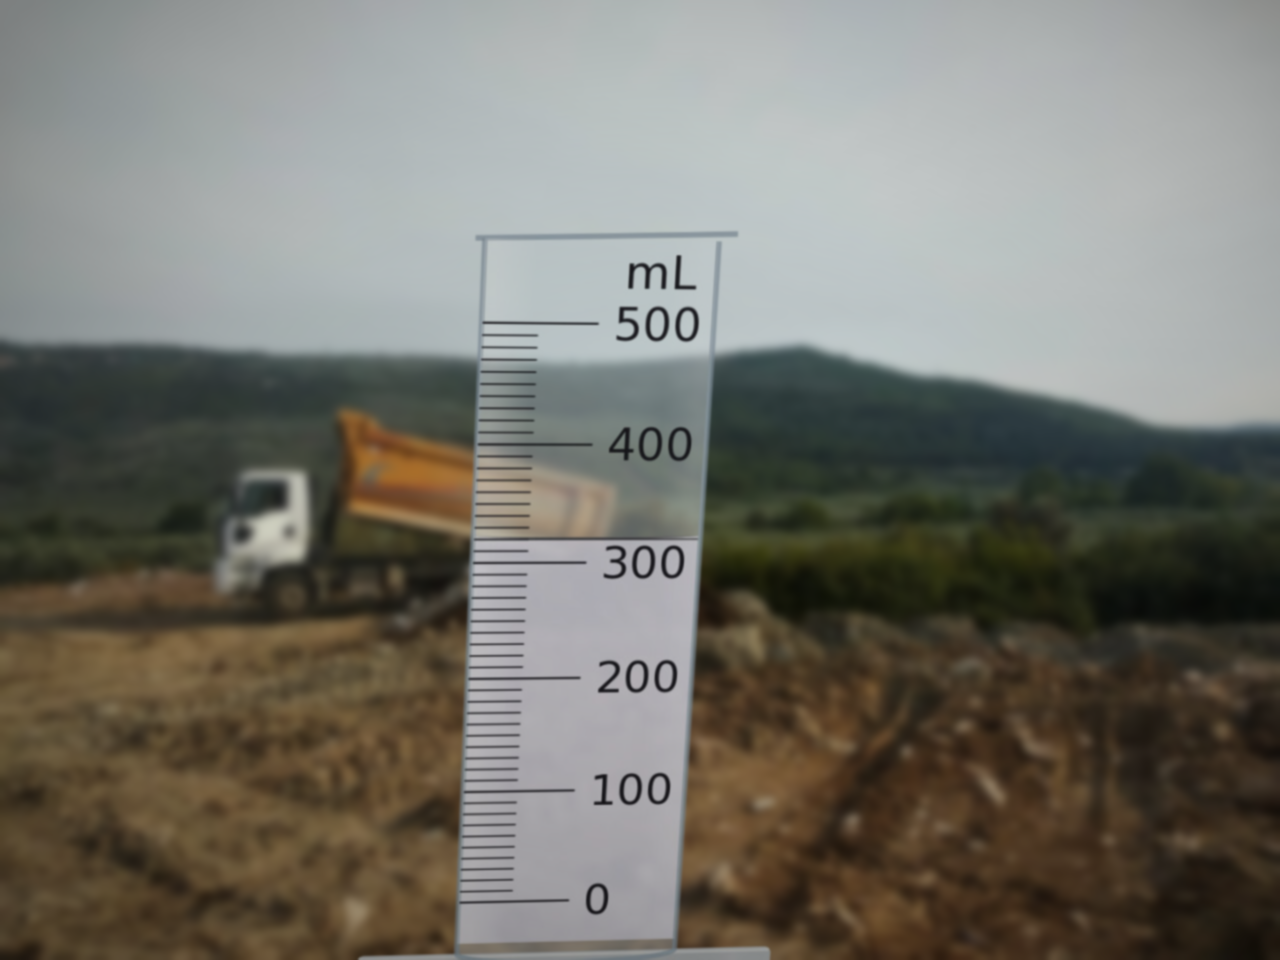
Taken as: 320 mL
